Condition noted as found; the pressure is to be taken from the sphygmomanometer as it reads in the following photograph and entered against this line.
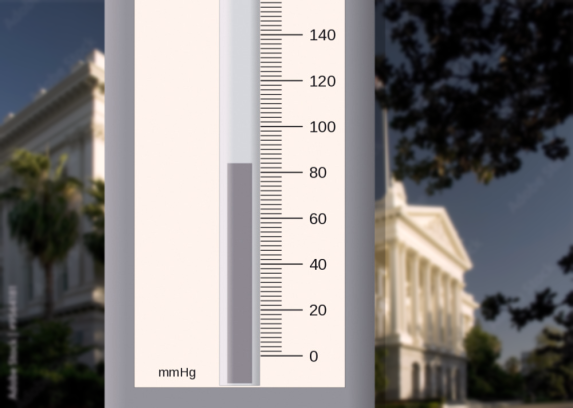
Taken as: 84 mmHg
